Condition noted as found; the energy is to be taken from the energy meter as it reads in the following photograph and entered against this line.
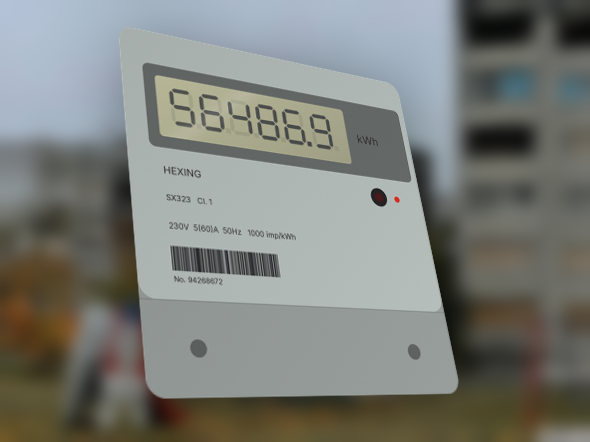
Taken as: 56486.9 kWh
